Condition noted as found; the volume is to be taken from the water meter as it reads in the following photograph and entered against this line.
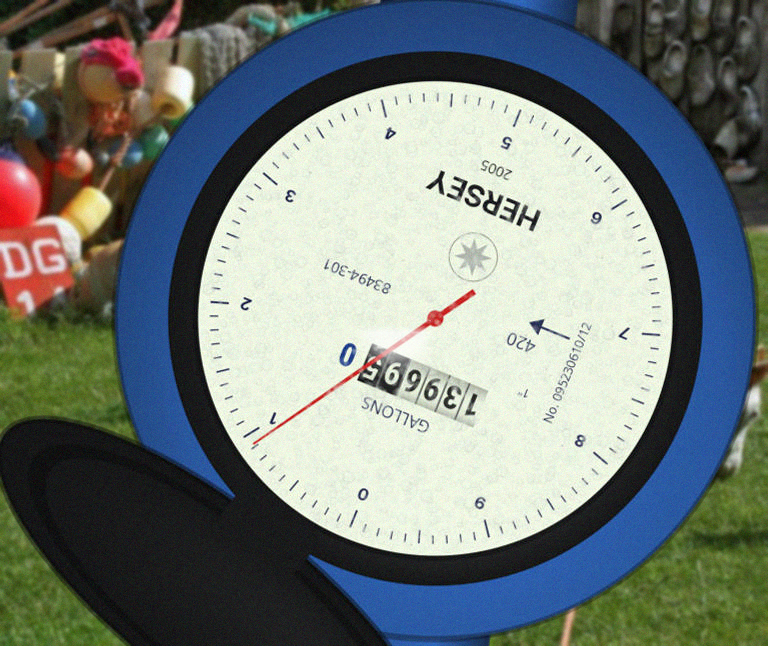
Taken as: 1396950.9 gal
